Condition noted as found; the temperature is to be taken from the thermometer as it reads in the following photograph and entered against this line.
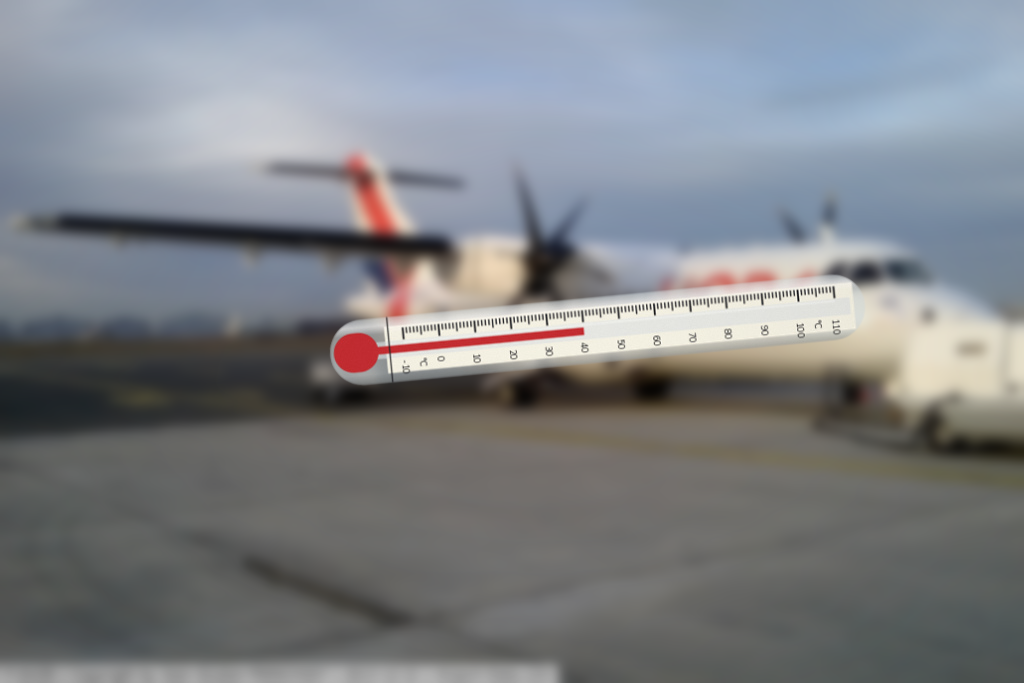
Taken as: 40 °C
